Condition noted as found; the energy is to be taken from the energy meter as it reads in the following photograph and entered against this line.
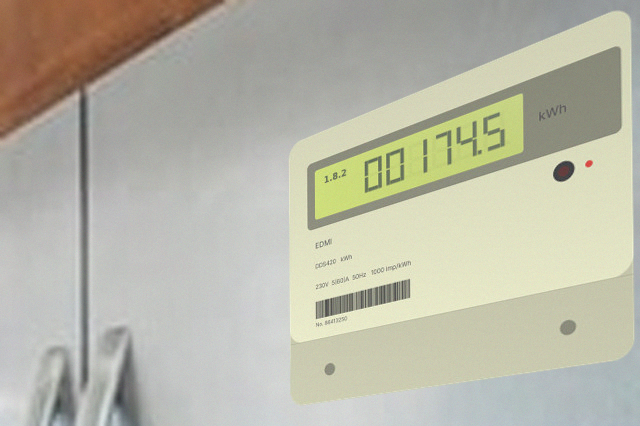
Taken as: 174.5 kWh
